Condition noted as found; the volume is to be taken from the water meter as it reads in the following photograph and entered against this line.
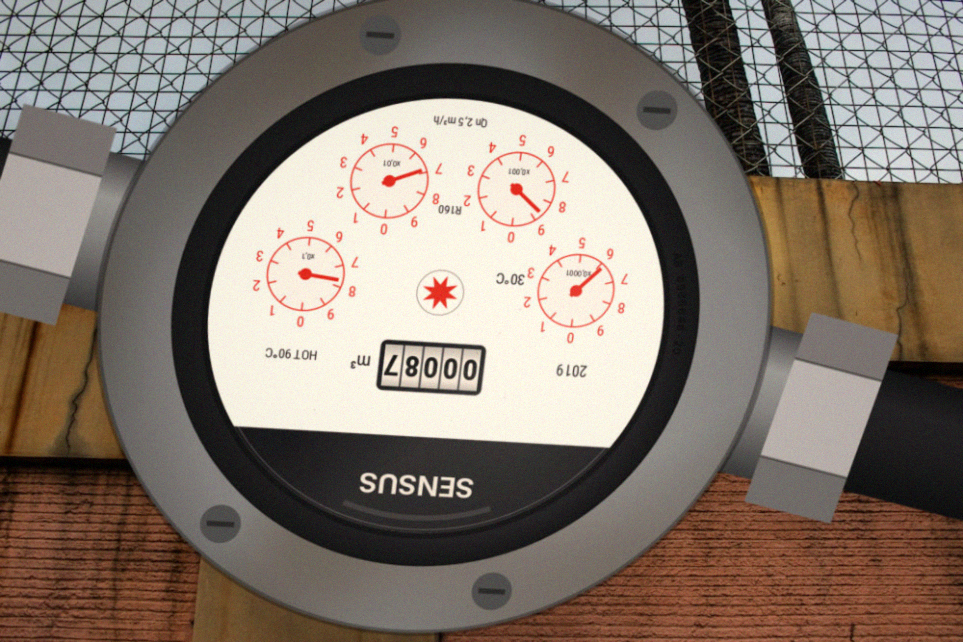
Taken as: 87.7686 m³
